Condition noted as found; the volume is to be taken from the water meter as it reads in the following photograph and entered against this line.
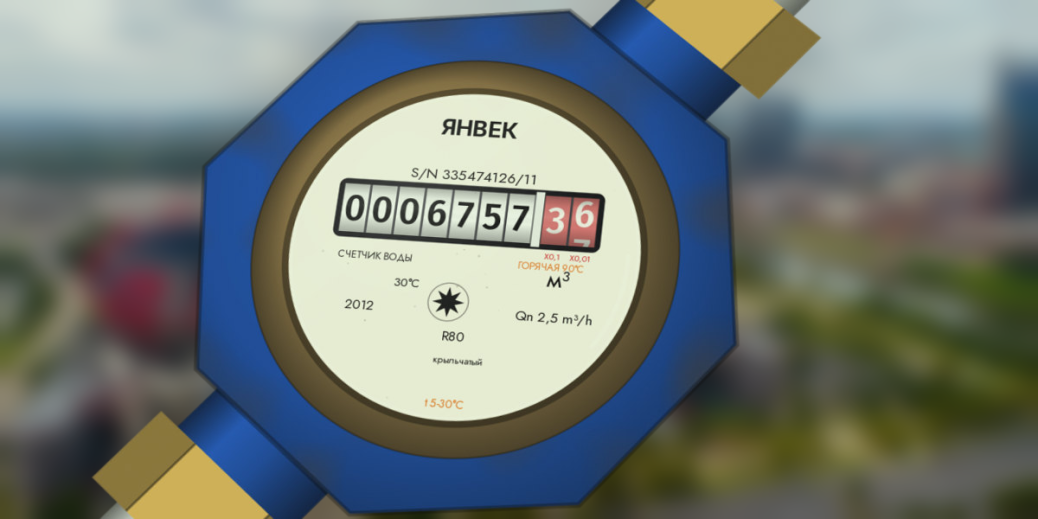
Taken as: 6757.36 m³
